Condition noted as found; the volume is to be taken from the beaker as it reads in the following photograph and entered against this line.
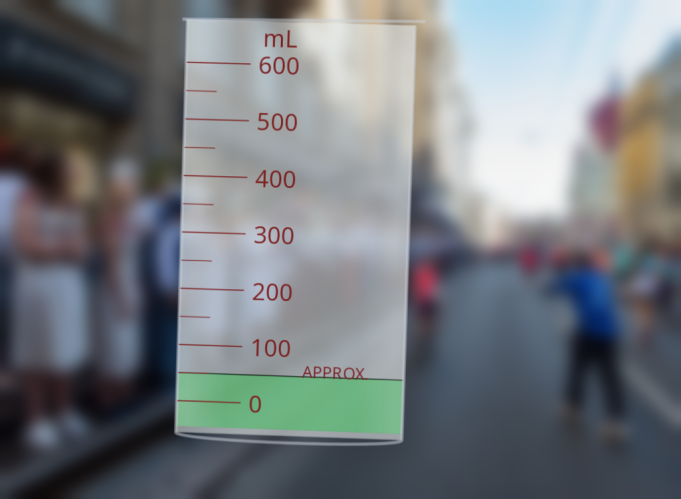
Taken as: 50 mL
